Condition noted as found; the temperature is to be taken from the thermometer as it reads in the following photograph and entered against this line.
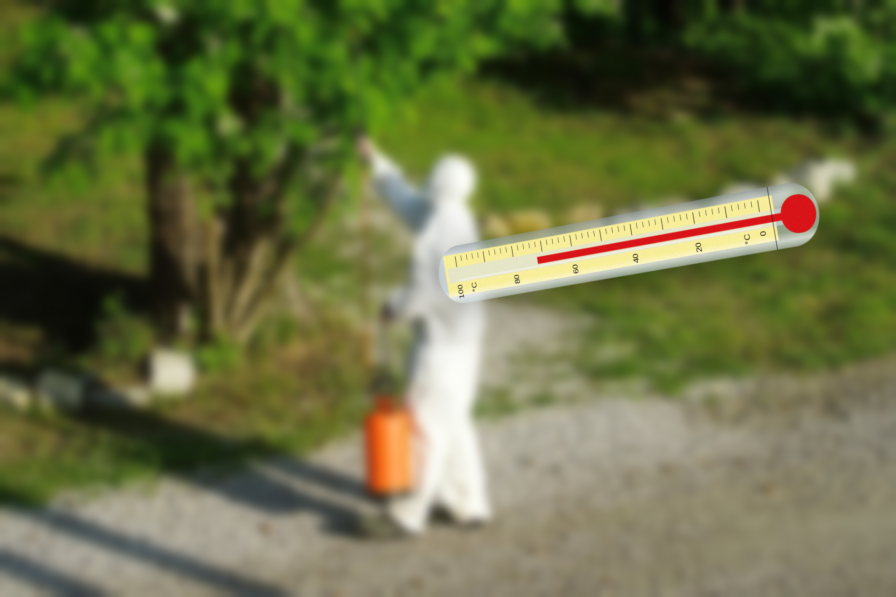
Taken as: 72 °C
